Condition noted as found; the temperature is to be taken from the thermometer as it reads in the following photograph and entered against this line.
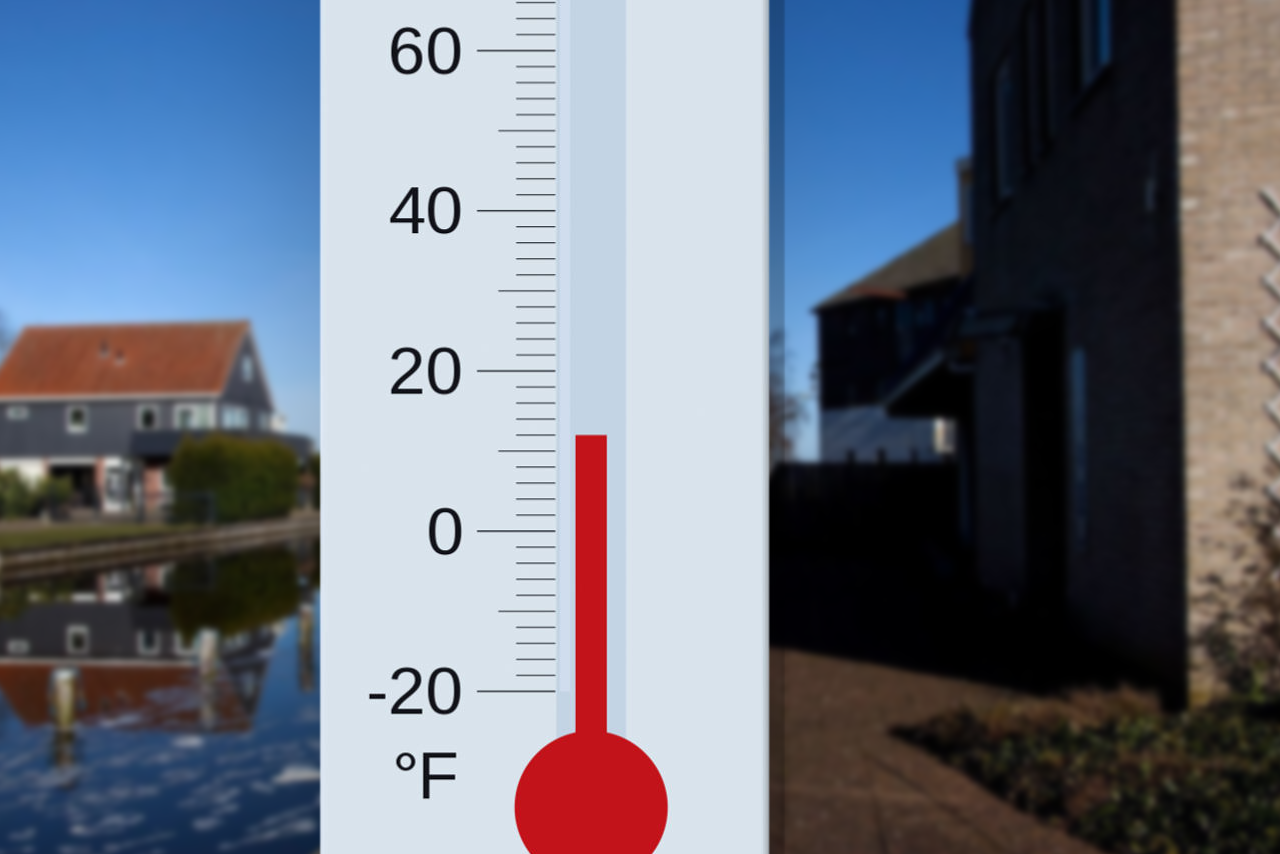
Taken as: 12 °F
